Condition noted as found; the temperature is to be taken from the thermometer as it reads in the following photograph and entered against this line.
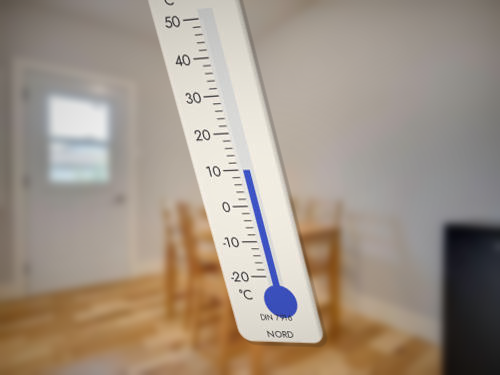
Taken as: 10 °C
